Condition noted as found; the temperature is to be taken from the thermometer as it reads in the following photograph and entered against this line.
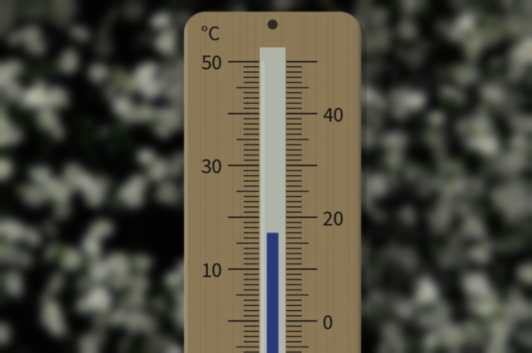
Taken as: 17 °C
